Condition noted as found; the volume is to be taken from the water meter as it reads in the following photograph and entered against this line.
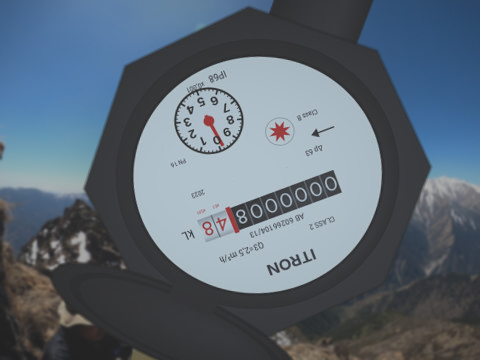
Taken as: 8.479 kL
